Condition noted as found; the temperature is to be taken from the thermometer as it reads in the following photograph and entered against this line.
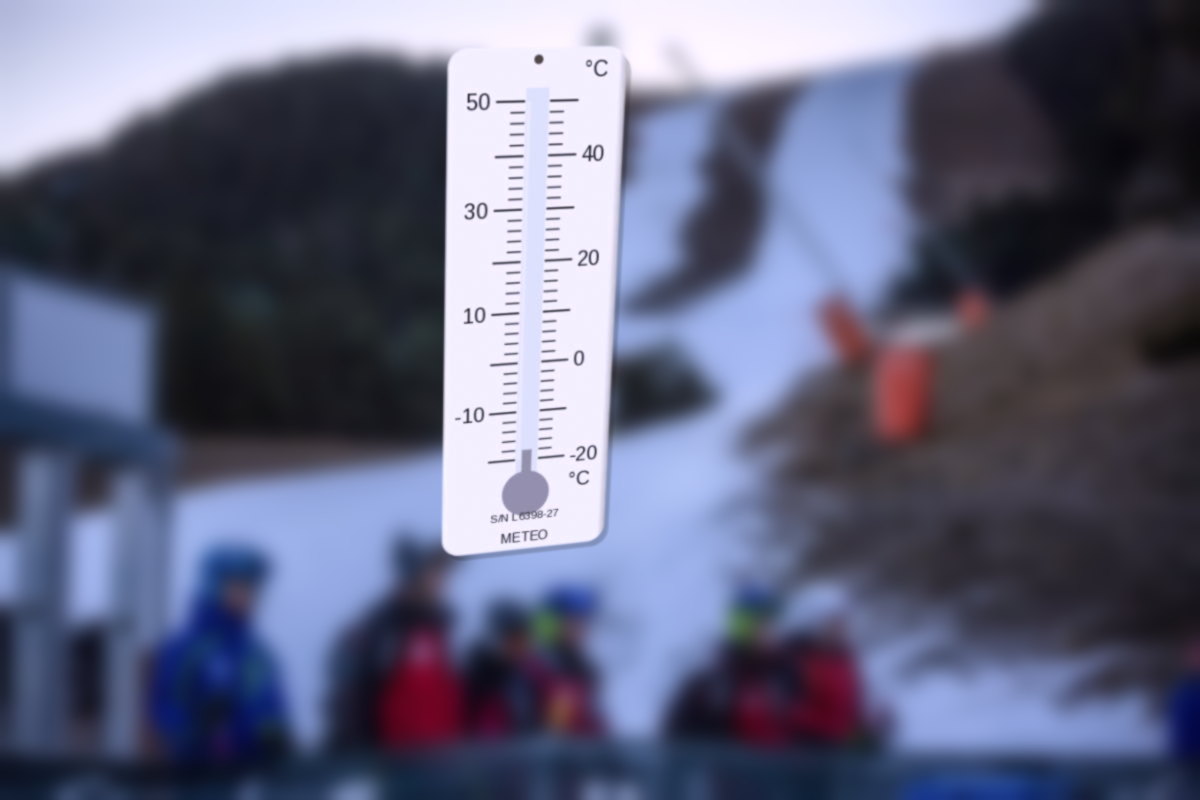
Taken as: -18 °C
